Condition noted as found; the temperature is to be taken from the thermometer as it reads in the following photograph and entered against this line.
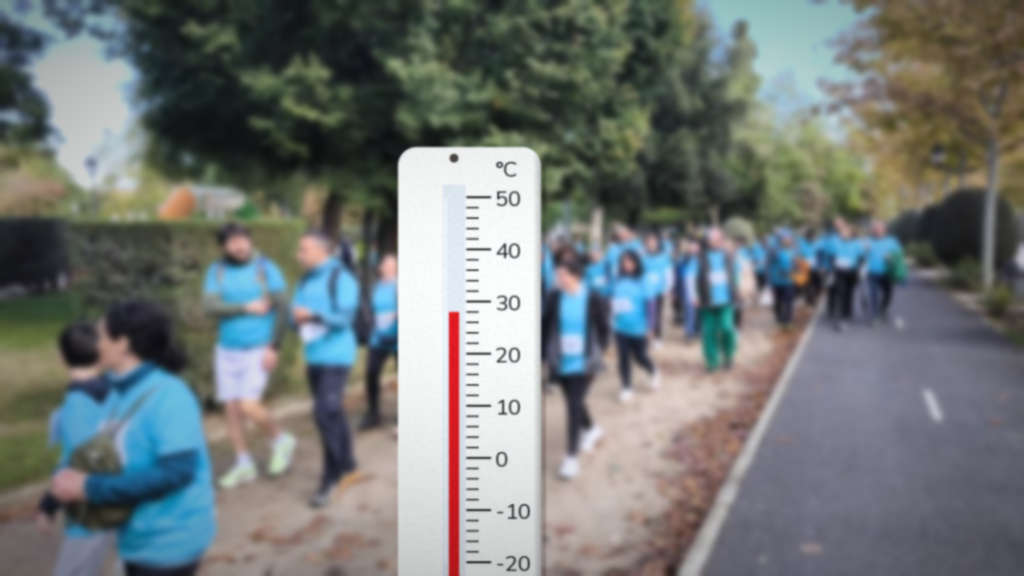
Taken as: 28 °C
